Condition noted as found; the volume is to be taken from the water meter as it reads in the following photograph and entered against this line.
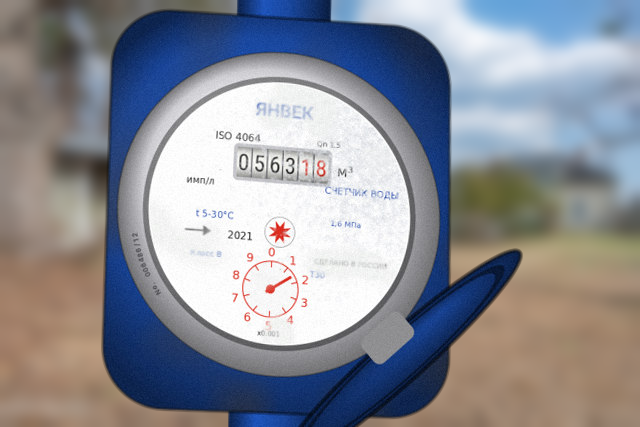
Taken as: 563.181 m³
